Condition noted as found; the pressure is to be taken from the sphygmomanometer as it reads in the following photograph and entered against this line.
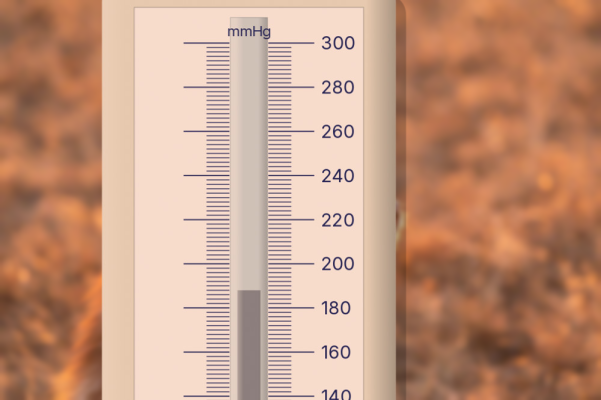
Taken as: 188 mmHg
